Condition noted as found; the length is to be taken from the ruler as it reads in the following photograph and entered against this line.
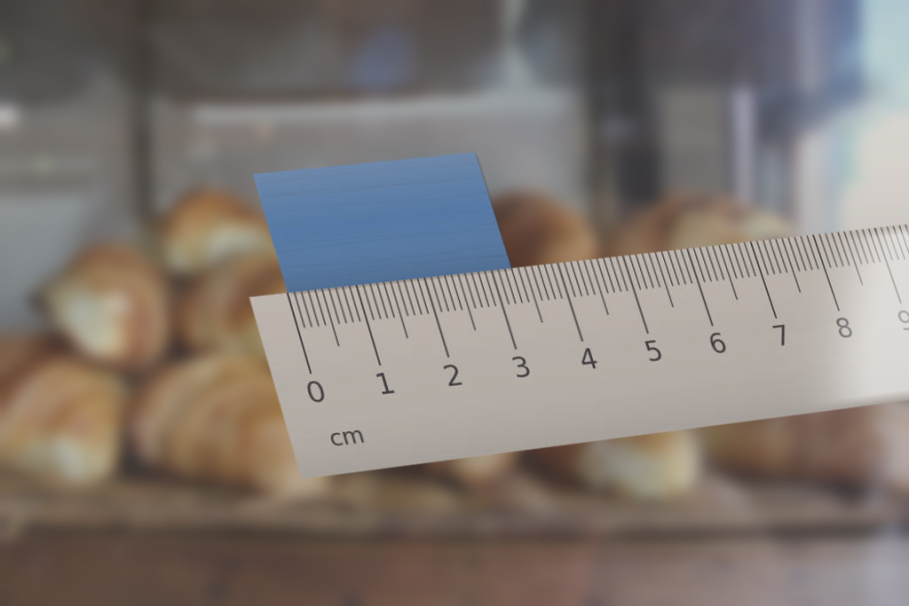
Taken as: 3.3 cm
